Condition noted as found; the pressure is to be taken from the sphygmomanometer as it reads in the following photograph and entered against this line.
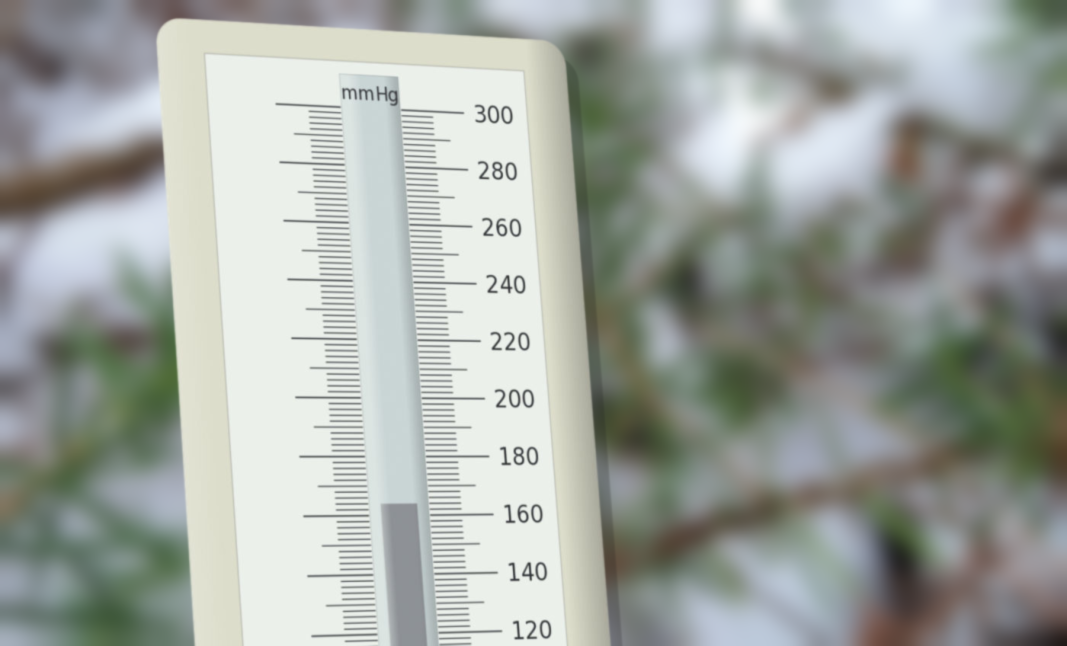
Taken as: 164 mmHg
